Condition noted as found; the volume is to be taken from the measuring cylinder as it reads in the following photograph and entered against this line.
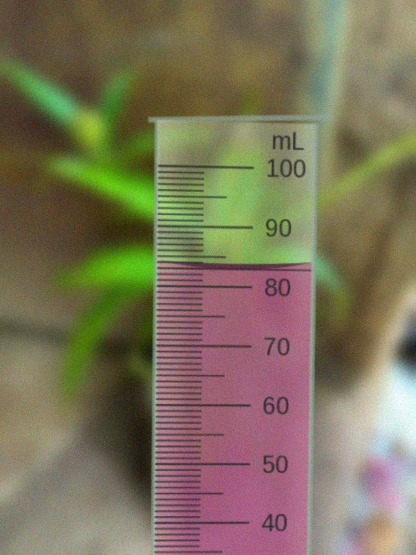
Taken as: 83 mL
